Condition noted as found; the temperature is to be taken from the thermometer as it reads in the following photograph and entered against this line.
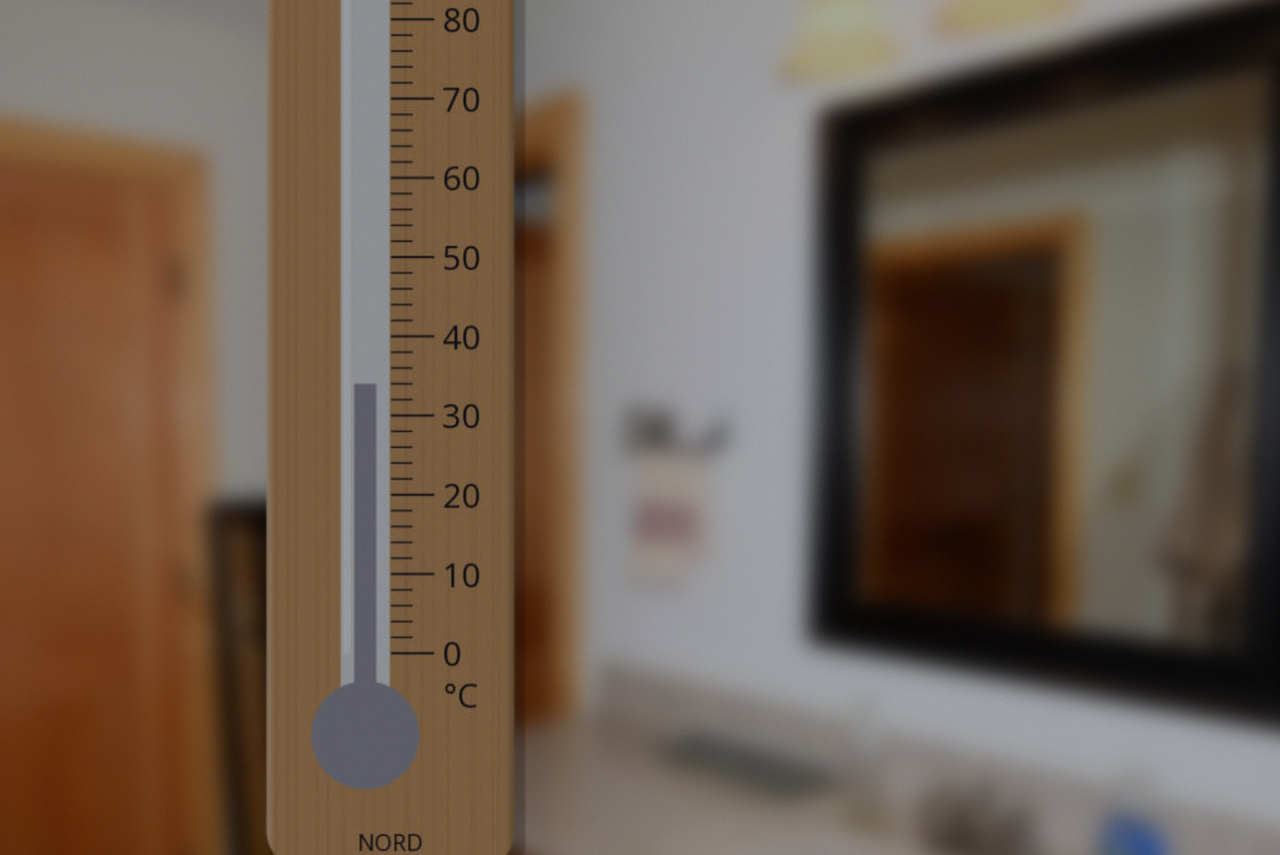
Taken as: 34 °C
